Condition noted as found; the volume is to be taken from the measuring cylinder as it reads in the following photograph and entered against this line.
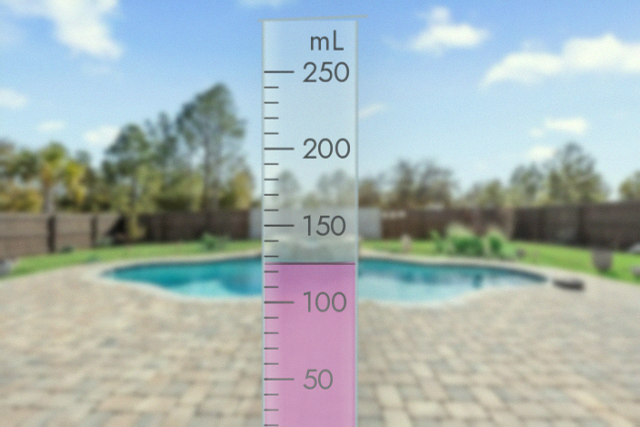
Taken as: 125 mL
